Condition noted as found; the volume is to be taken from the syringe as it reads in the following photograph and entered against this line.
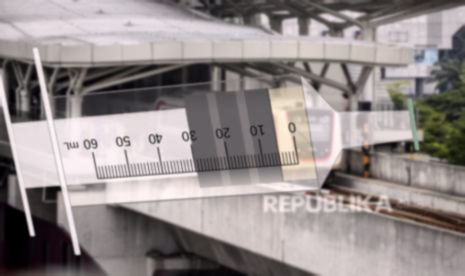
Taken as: 5 mL
